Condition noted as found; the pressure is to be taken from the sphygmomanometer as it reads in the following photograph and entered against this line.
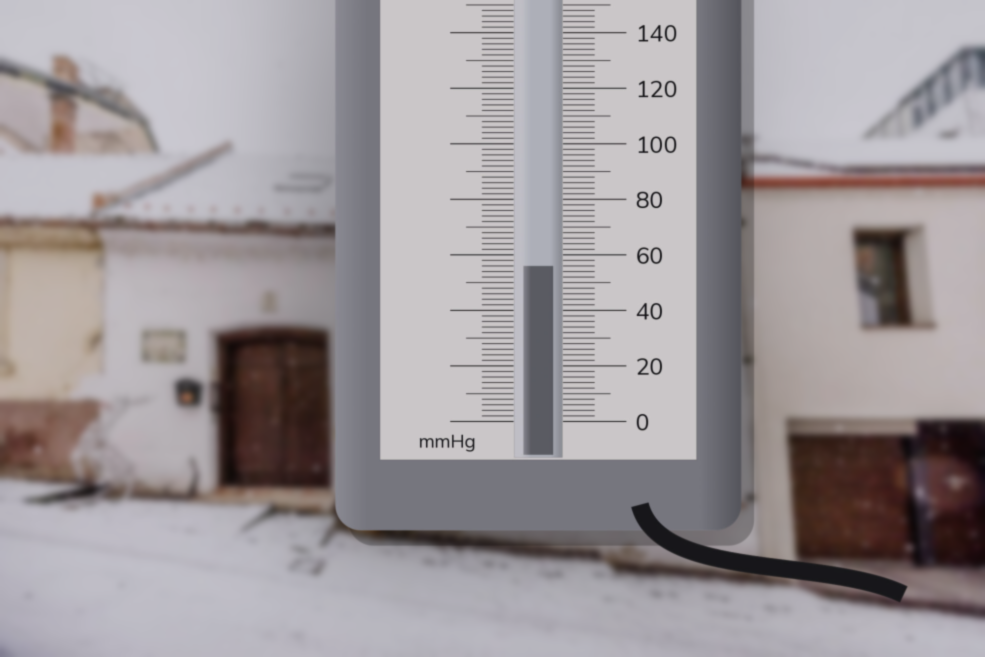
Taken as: 56 mmHg
